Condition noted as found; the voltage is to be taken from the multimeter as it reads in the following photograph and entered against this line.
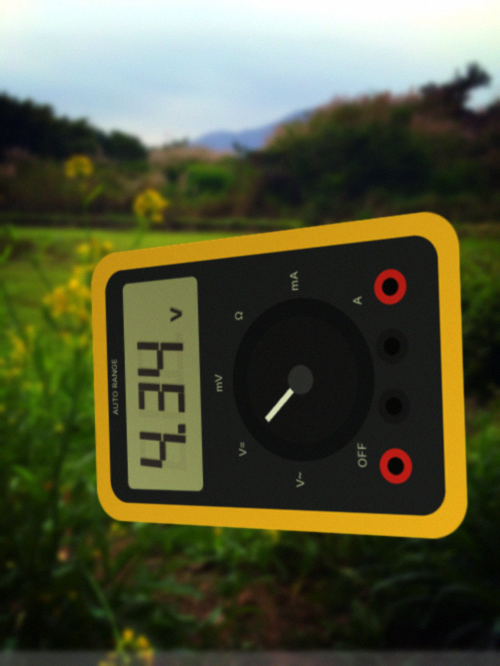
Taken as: 4.34 V
